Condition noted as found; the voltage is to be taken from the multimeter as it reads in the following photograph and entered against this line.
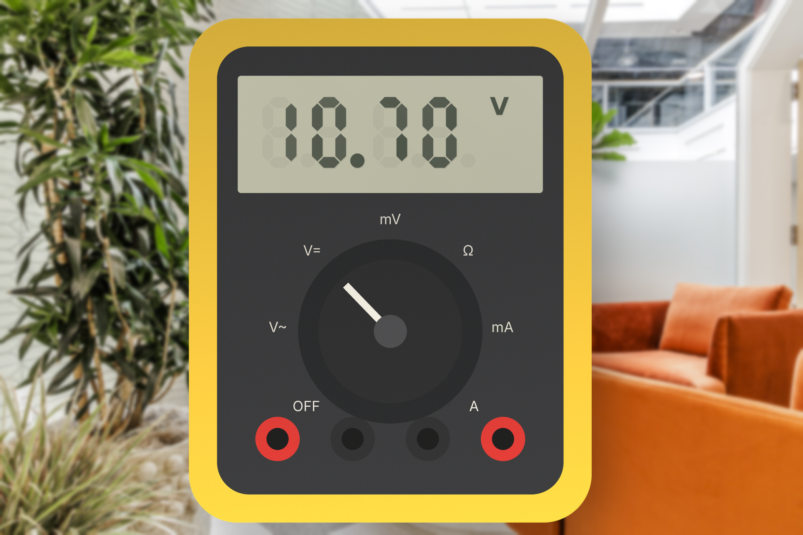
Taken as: 10.70 V
